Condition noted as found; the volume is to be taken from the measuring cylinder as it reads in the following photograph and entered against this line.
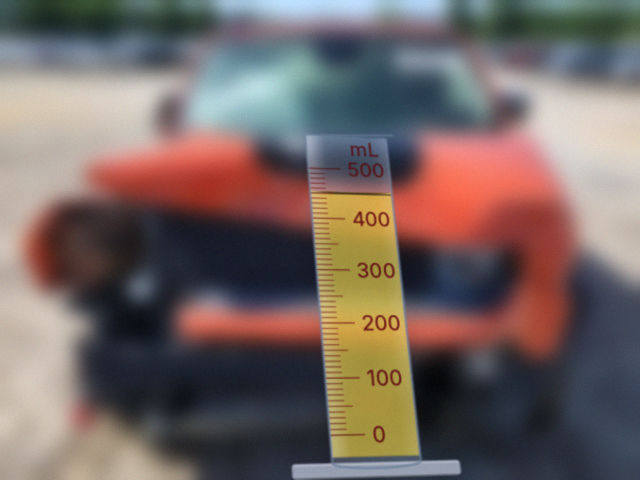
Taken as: 450 mL
